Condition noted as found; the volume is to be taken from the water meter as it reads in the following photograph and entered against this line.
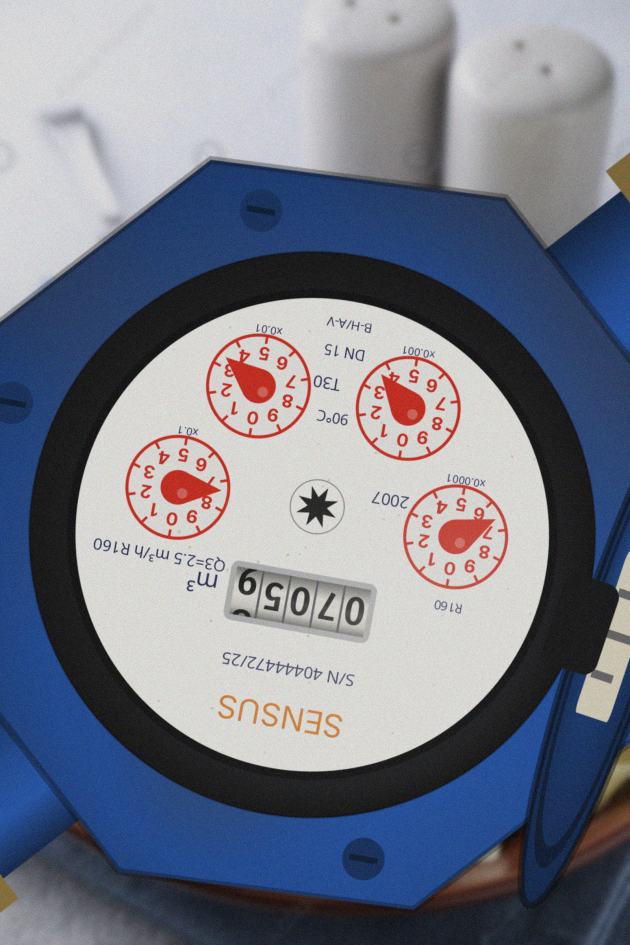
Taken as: 7058.7336 m³
